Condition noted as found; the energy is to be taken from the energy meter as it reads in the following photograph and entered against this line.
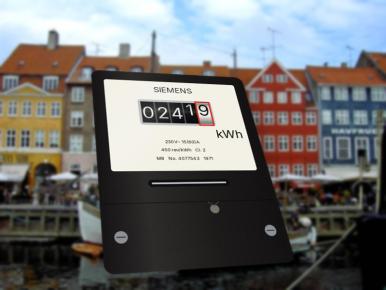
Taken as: 241.9 kWh
